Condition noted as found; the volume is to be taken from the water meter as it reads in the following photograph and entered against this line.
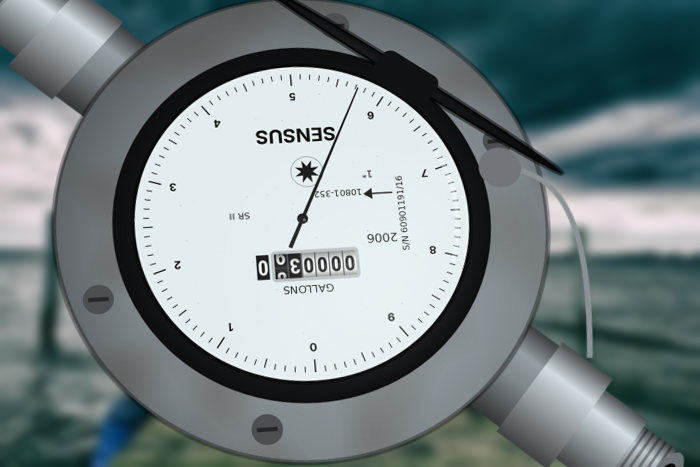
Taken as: 385.7 gal
